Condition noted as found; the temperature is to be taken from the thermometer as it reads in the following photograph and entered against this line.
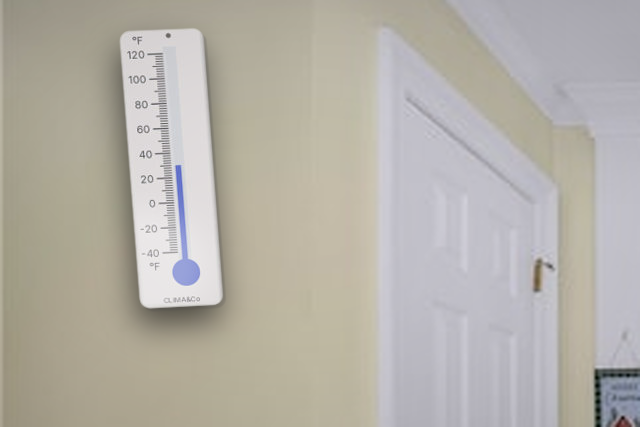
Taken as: 30 °F
